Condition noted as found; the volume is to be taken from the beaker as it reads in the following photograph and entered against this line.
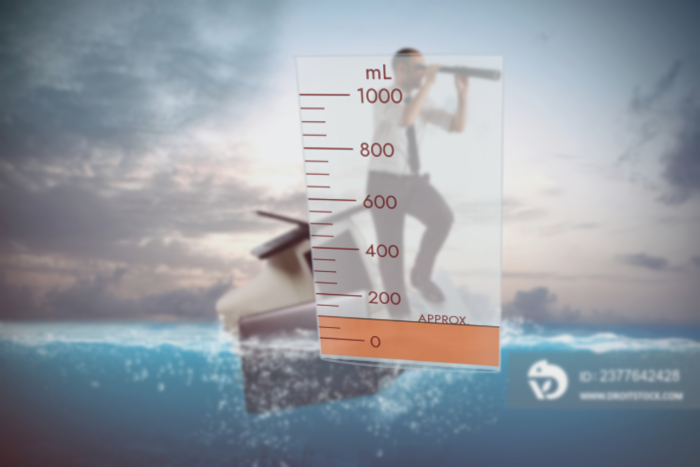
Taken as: 100 mL
